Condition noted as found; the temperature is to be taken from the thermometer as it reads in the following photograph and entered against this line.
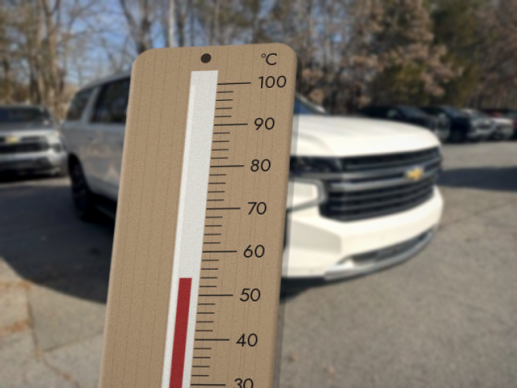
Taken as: 54 °C
